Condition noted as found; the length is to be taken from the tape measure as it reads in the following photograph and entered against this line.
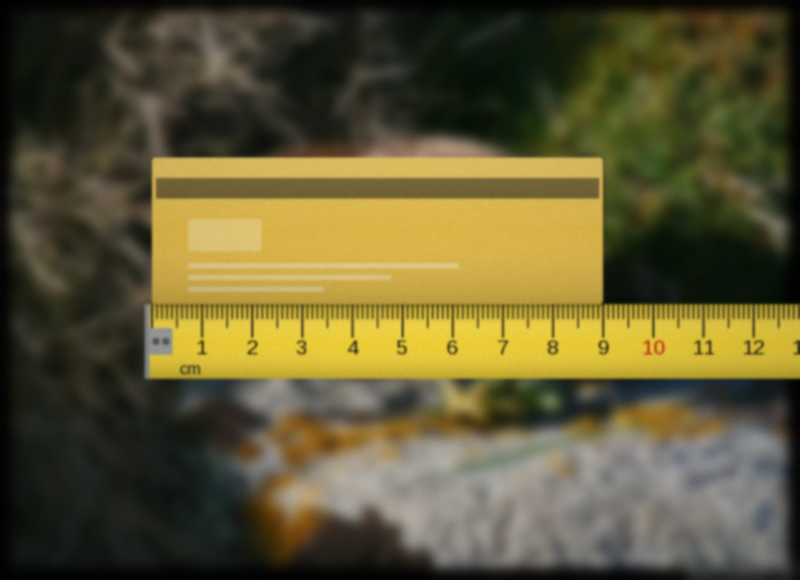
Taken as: 9 cm
